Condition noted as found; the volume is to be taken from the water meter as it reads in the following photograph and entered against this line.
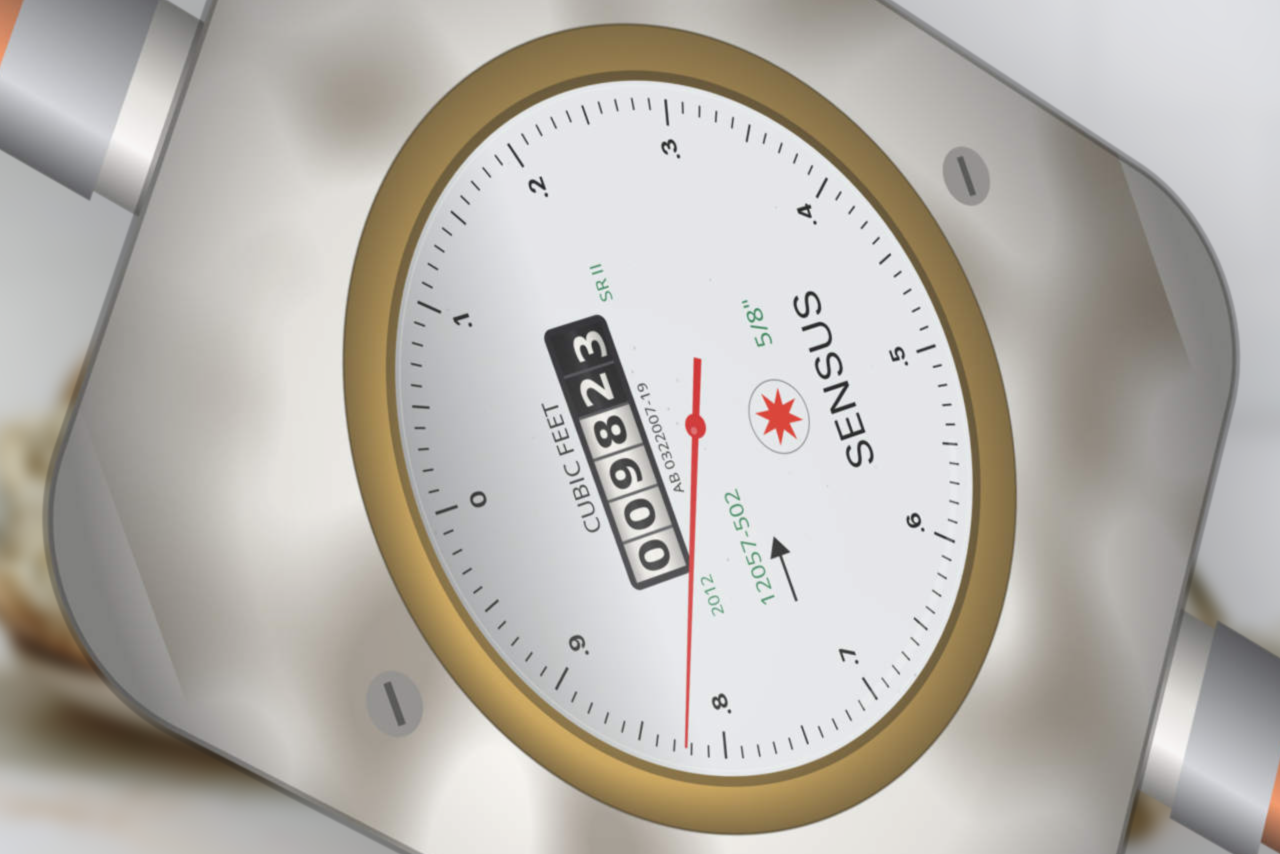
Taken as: 9822.82 ft³
